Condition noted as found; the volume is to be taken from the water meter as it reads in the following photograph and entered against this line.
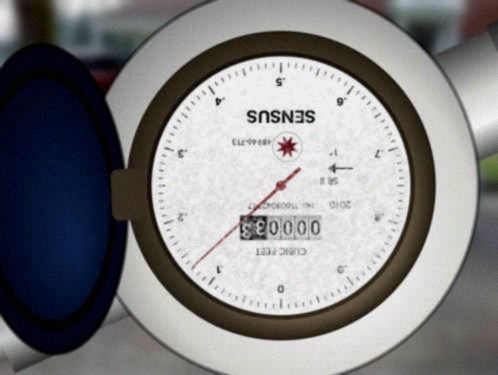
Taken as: 33.13 ft³
